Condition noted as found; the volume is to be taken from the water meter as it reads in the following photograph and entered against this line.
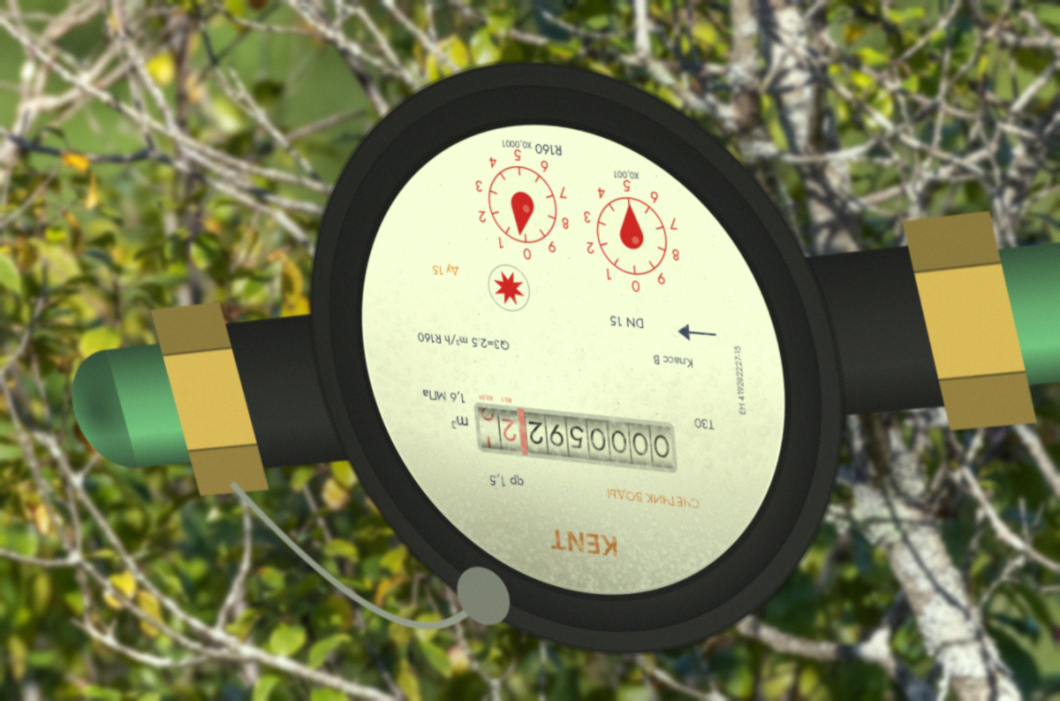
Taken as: 592.2150 m³
